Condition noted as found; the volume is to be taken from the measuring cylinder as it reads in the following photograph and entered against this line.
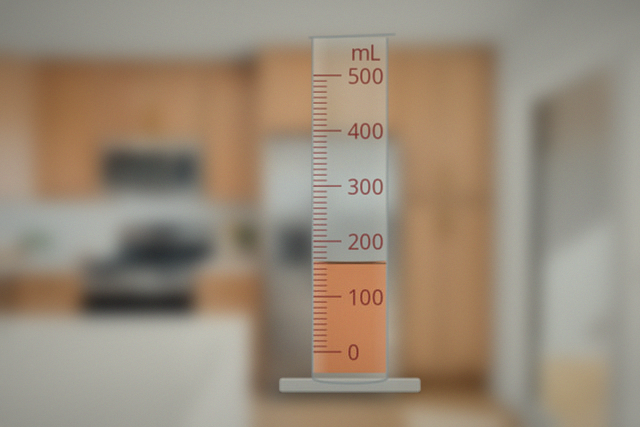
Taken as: 160 mL
